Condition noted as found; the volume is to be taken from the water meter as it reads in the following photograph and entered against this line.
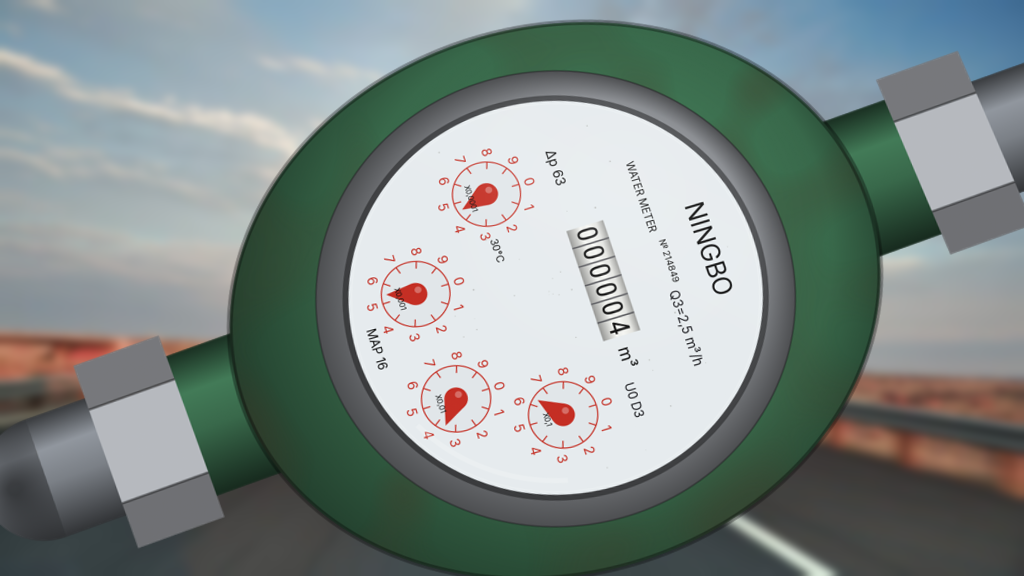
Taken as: 4.6354 m³
